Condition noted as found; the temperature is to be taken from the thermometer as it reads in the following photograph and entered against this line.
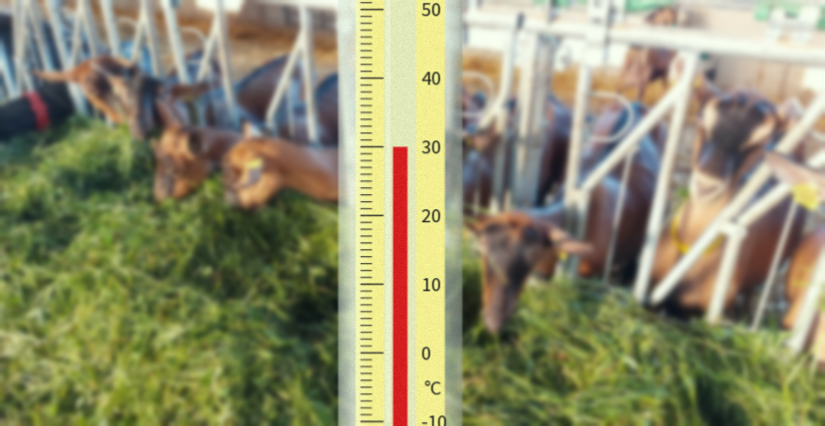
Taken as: 30 °C
